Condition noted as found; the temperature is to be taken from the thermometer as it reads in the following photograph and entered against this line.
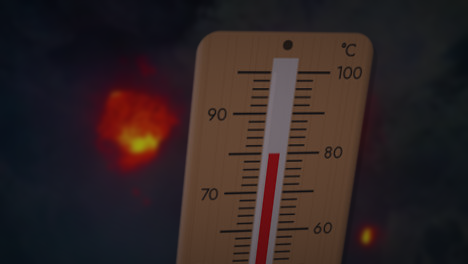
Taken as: 80 °C
